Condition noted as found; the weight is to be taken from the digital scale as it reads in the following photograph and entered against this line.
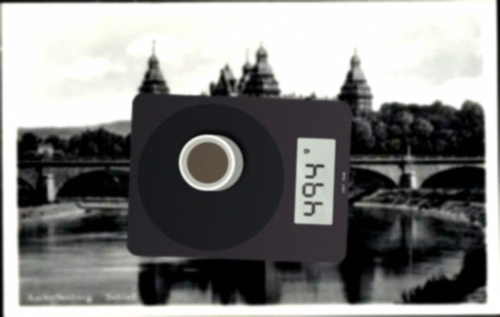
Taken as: 494 g
